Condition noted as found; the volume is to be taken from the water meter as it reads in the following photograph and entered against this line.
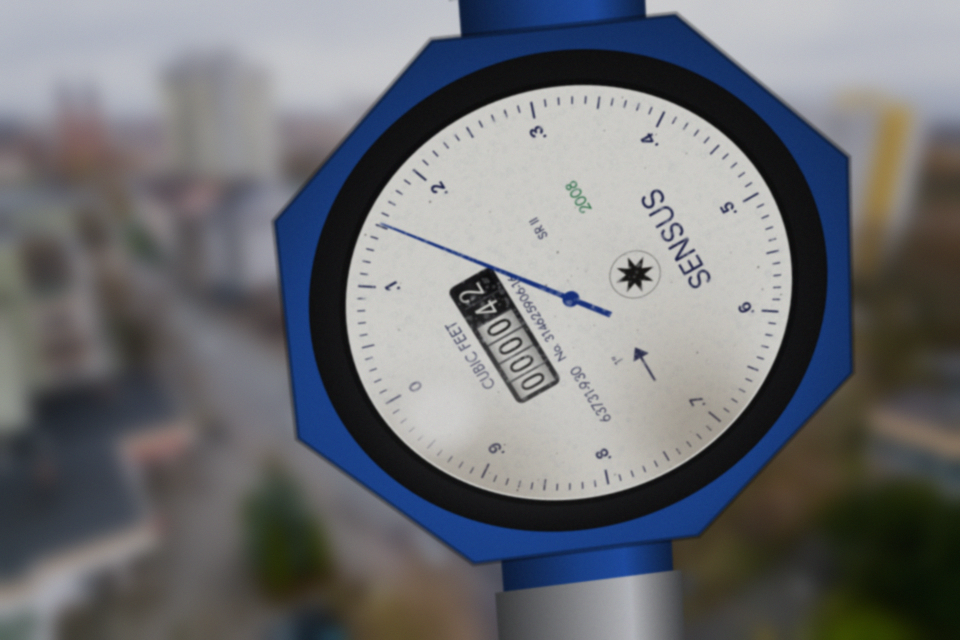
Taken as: 42.15 ft³
